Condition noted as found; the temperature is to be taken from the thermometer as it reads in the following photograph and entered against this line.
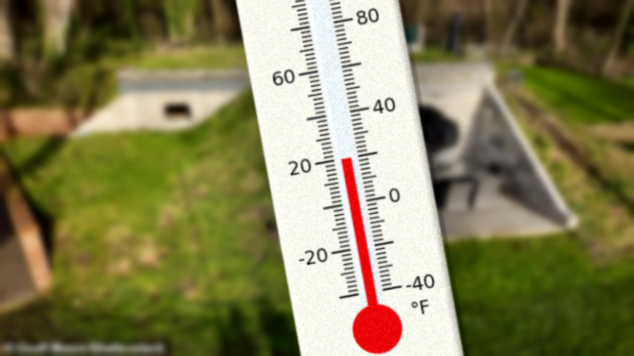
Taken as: 20 °F
